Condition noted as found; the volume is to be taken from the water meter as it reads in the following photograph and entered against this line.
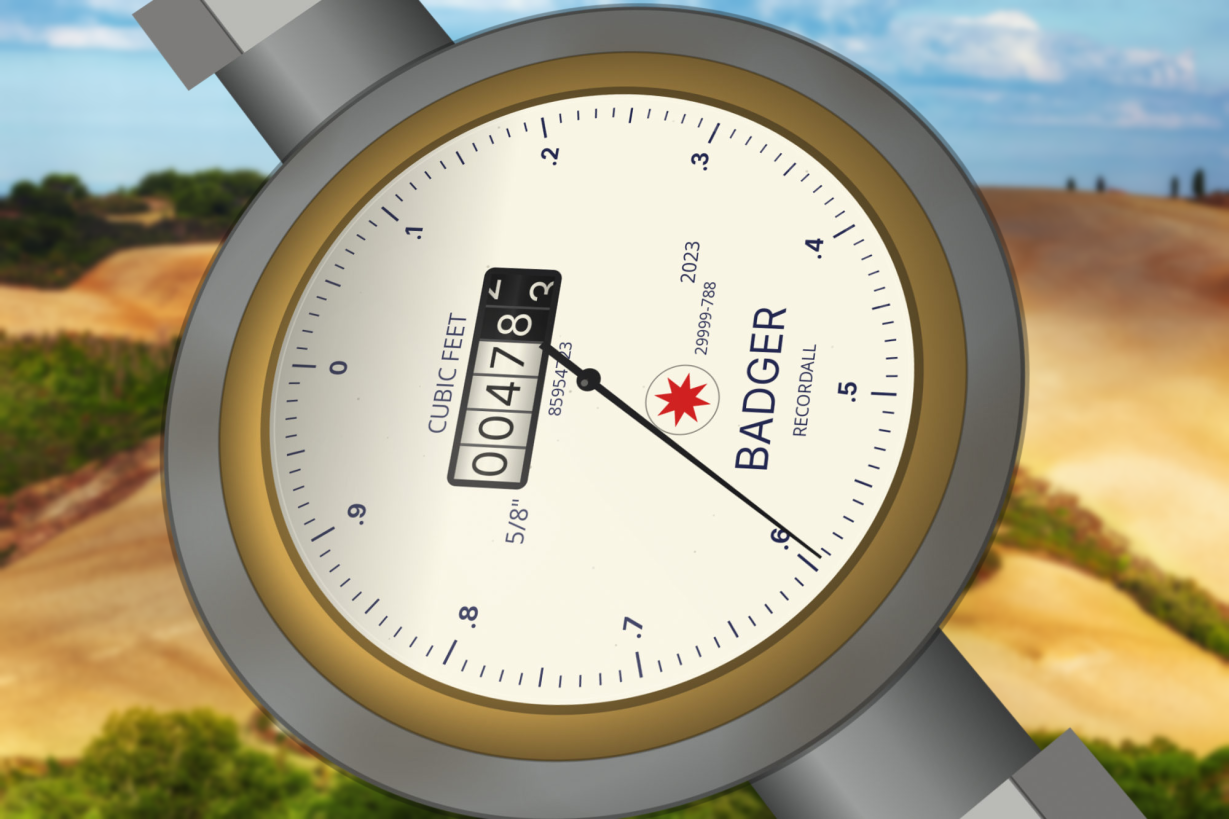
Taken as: 4782.59 ft³
